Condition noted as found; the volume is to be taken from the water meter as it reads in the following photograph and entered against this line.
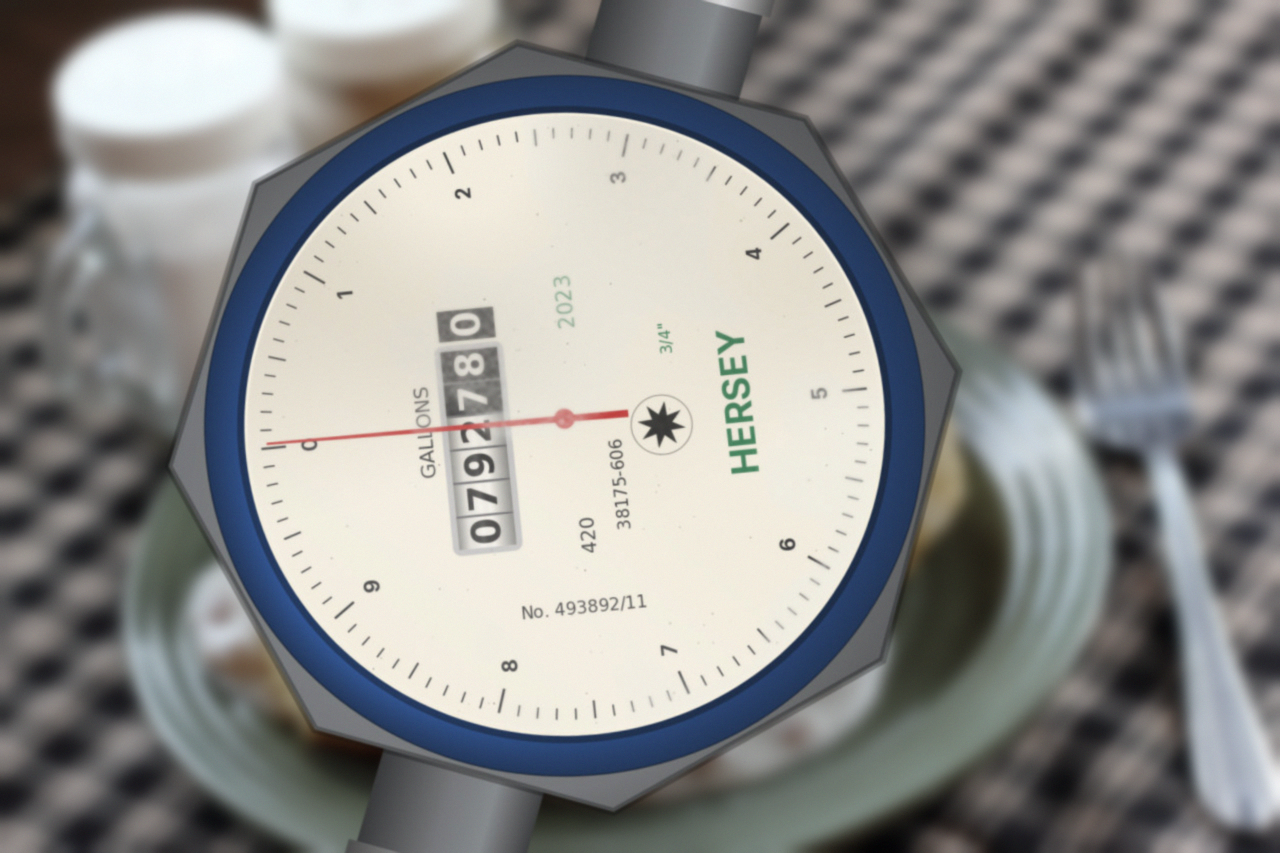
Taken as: 792780.0 gal
